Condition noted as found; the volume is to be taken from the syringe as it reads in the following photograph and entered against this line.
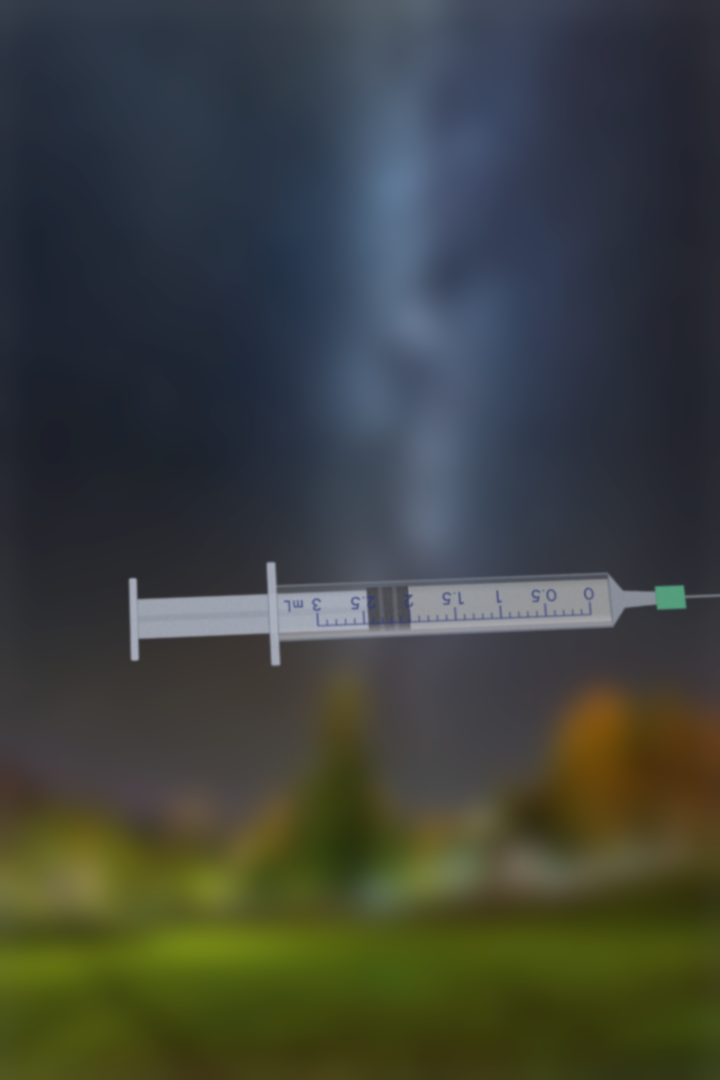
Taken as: 2 mL
